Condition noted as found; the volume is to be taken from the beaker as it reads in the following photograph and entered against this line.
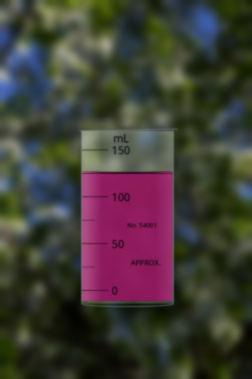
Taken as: 125 mL
